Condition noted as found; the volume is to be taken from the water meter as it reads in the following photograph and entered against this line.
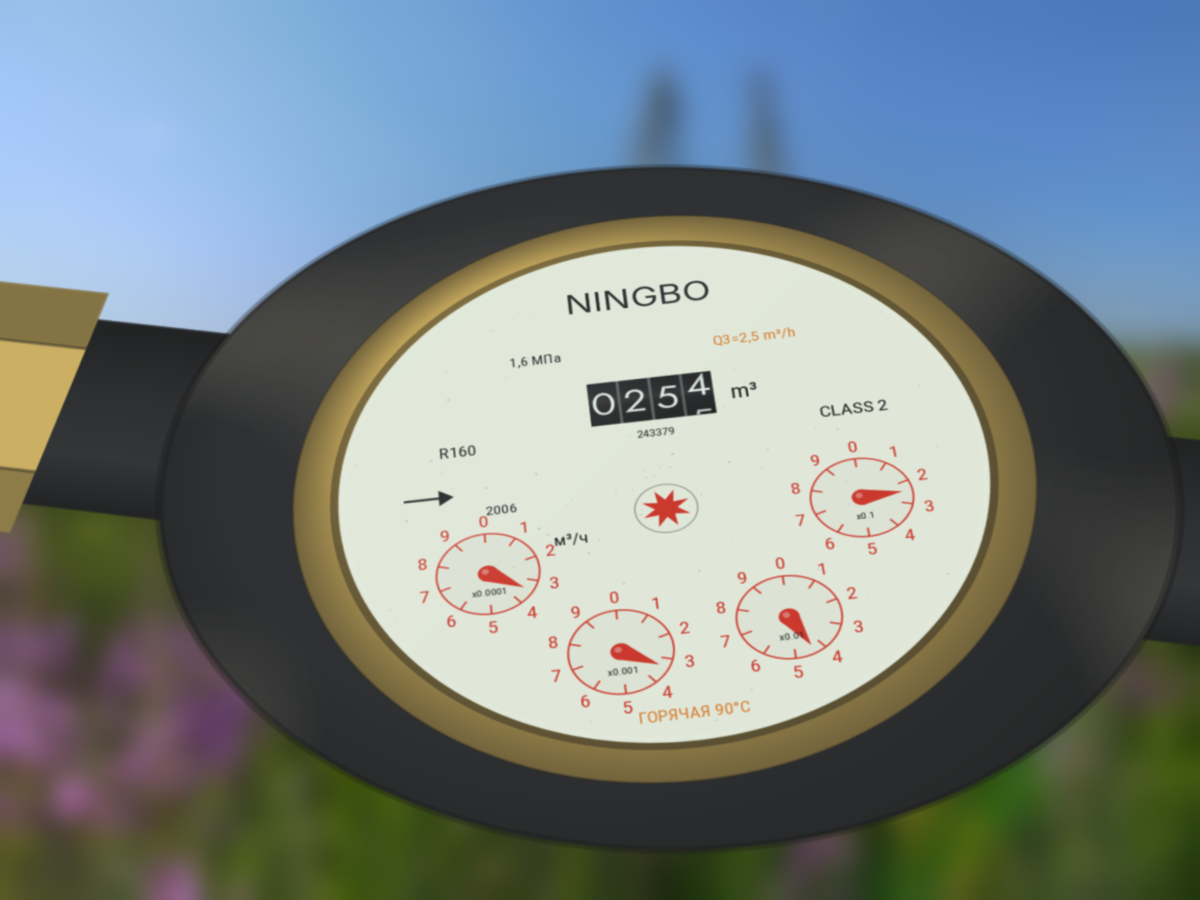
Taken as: 254.2433 m³
